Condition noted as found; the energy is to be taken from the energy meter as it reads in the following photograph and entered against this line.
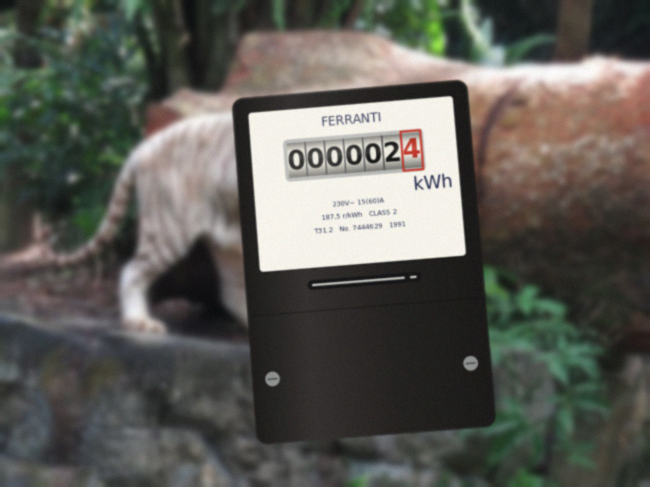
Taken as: 2.4 kWh
